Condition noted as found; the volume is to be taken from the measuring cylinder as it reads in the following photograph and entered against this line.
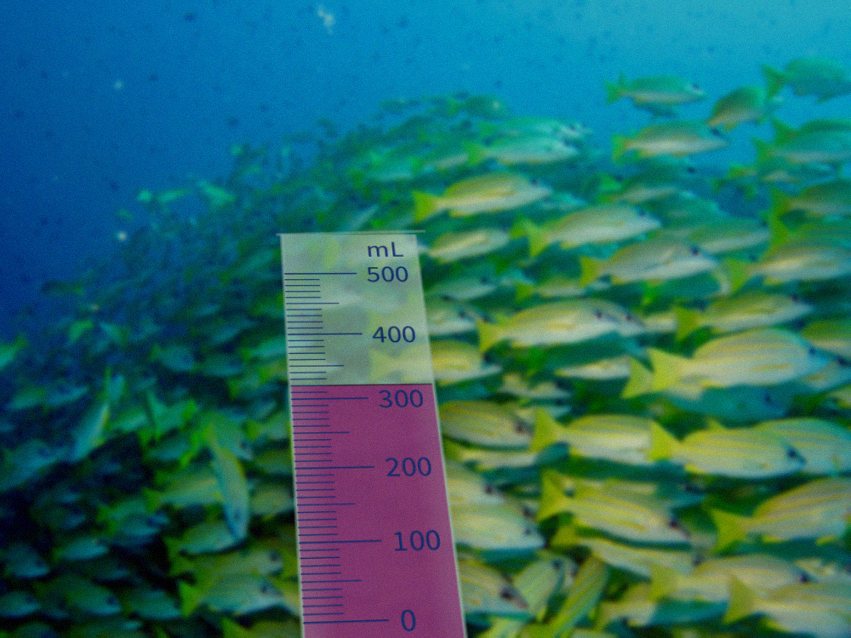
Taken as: 320 mL
